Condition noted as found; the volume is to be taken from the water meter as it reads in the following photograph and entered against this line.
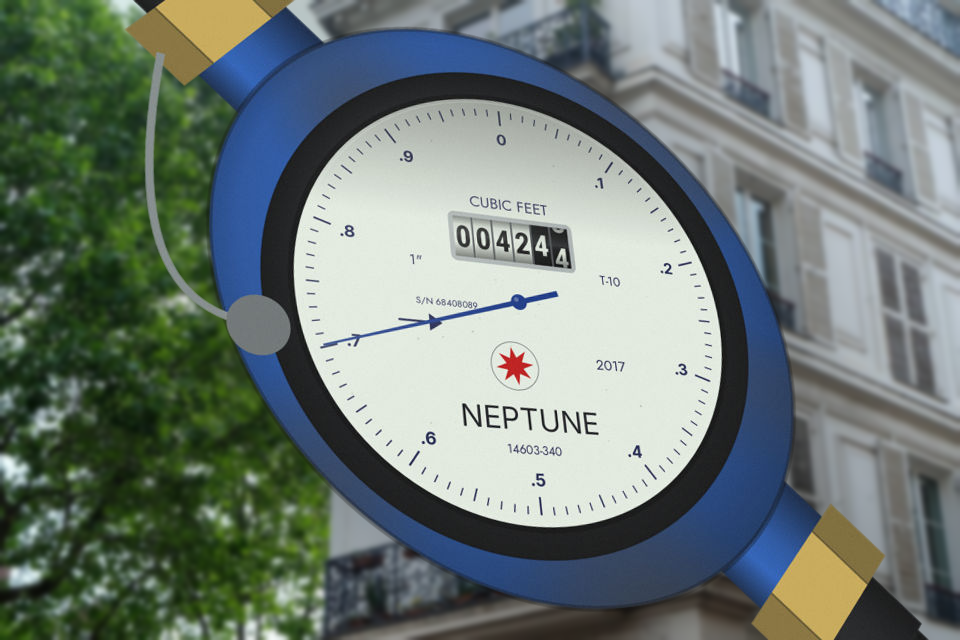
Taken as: 4243.70 ft³
